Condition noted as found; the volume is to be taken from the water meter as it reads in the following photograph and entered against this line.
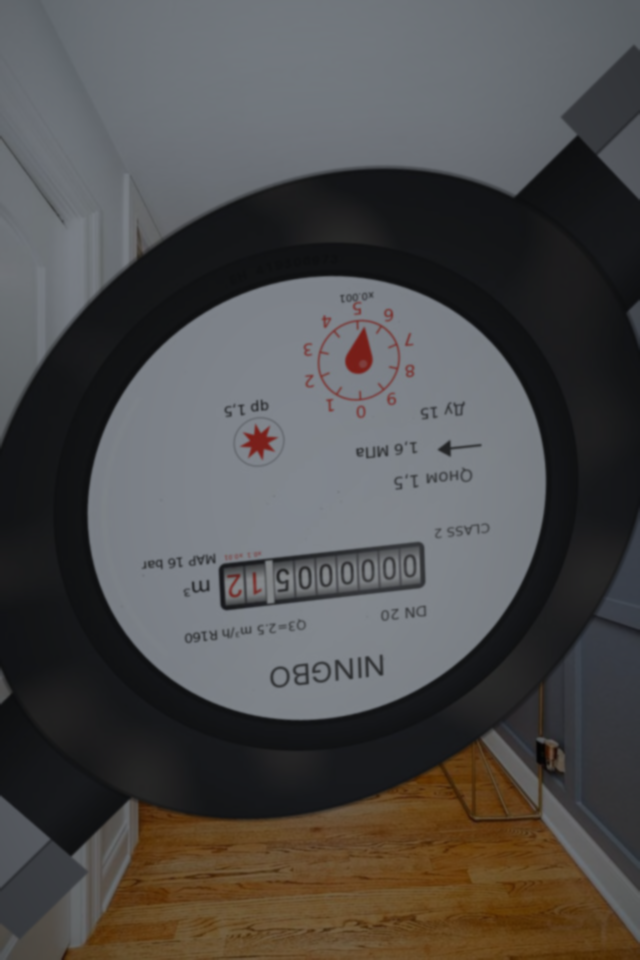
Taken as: 5.125 m³
